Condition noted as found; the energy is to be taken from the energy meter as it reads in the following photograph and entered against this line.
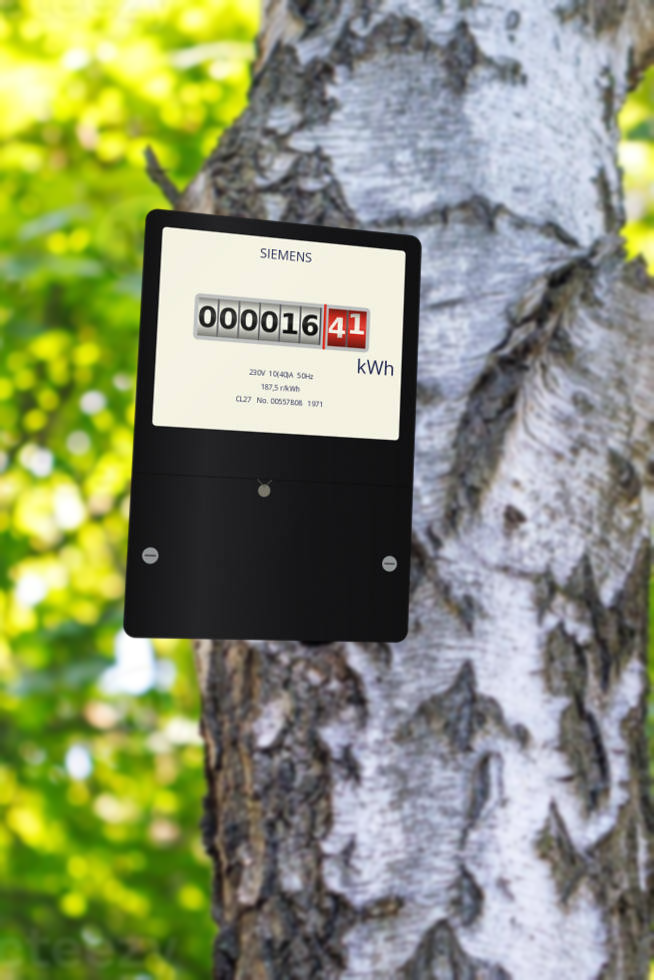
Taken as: 16.41 kWh
